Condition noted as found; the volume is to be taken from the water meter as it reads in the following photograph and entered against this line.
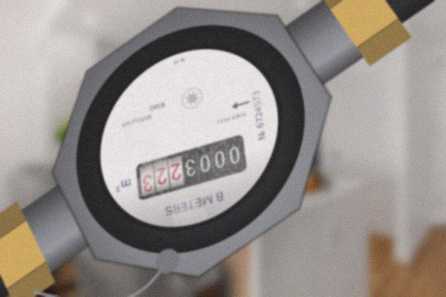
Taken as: 3.223 m³
